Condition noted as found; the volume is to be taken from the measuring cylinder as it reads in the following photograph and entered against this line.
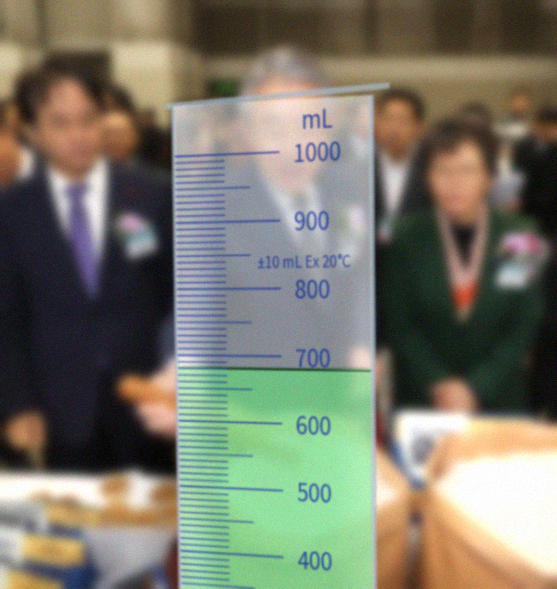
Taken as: 680 mL
